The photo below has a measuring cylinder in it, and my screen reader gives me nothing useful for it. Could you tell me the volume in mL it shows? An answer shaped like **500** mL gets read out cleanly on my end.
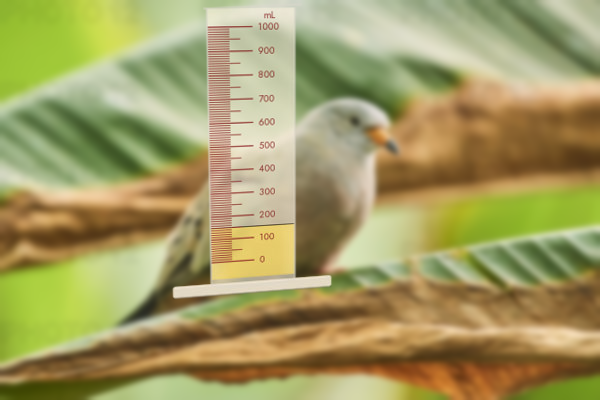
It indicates **150** mL
